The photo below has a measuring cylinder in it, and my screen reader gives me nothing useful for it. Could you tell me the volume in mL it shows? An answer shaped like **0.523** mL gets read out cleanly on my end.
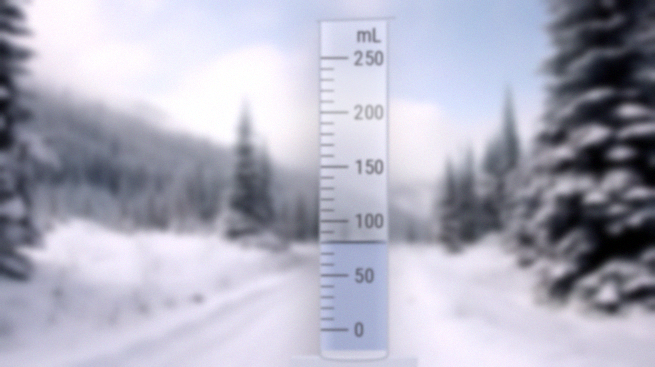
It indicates **80** mL
